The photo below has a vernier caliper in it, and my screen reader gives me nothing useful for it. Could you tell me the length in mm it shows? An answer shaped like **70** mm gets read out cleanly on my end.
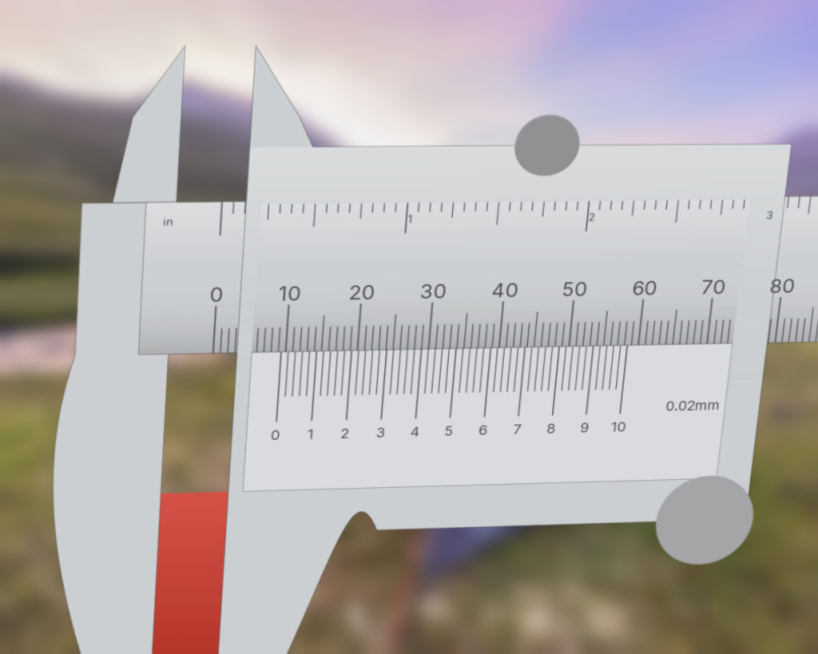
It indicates **9.4** mm
